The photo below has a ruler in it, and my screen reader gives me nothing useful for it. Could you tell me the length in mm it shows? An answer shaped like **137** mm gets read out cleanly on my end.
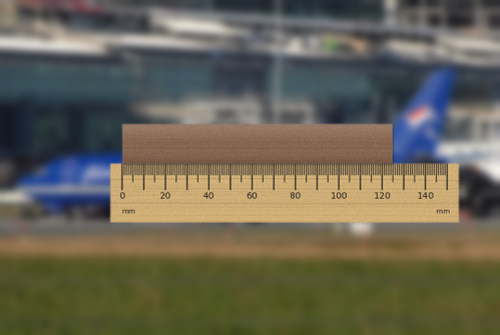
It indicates **125** mm
